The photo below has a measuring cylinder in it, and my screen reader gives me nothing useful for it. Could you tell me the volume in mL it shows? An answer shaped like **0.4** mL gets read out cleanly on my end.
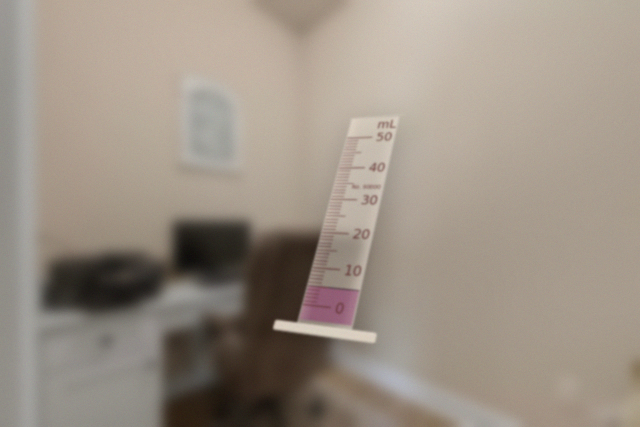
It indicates **5** mL
